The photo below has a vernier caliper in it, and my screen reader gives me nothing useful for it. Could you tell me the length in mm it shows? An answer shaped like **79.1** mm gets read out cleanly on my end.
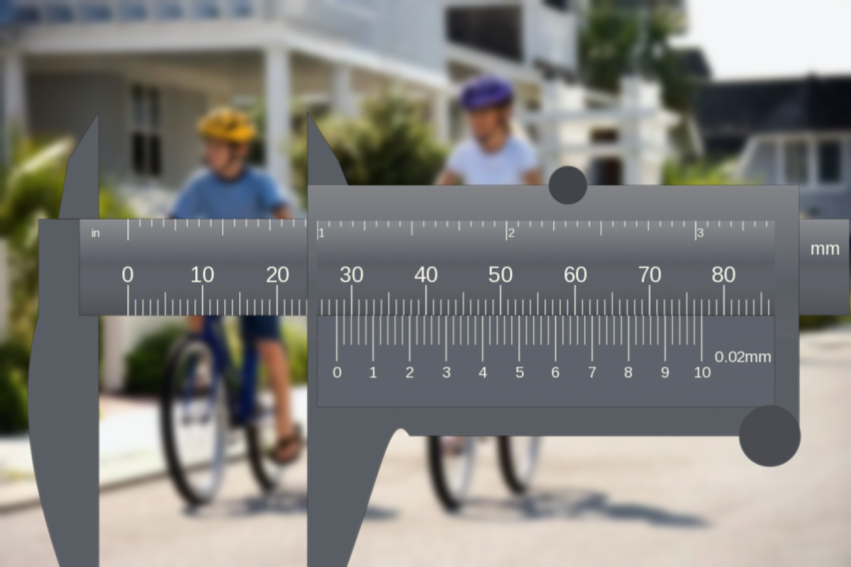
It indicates **28.0** mm
